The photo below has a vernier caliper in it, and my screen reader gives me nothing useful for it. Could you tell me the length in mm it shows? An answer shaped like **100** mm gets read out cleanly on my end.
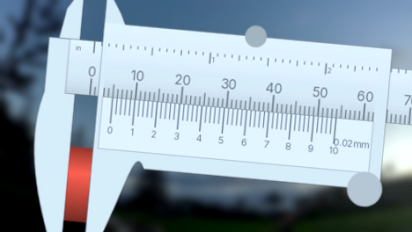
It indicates **5.0** mm
